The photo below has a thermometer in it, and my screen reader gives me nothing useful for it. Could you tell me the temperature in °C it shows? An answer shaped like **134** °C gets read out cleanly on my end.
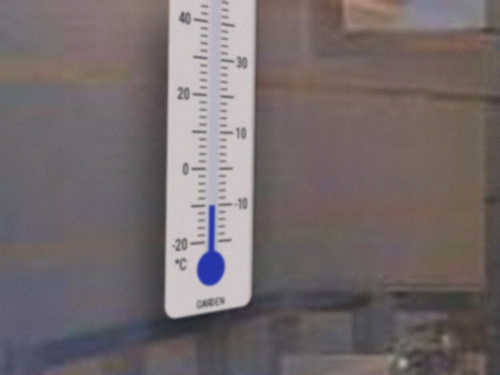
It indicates **-10** °C
